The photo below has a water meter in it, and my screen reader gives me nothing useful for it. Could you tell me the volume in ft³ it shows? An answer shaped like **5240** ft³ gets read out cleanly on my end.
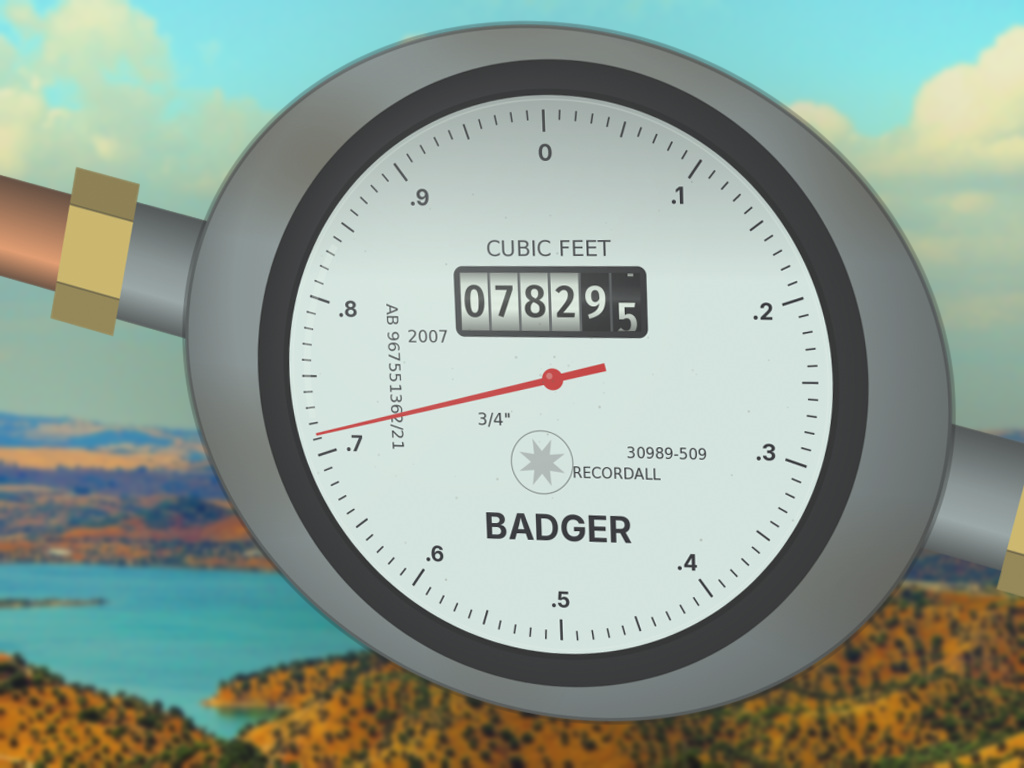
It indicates **78294.71** ft³
